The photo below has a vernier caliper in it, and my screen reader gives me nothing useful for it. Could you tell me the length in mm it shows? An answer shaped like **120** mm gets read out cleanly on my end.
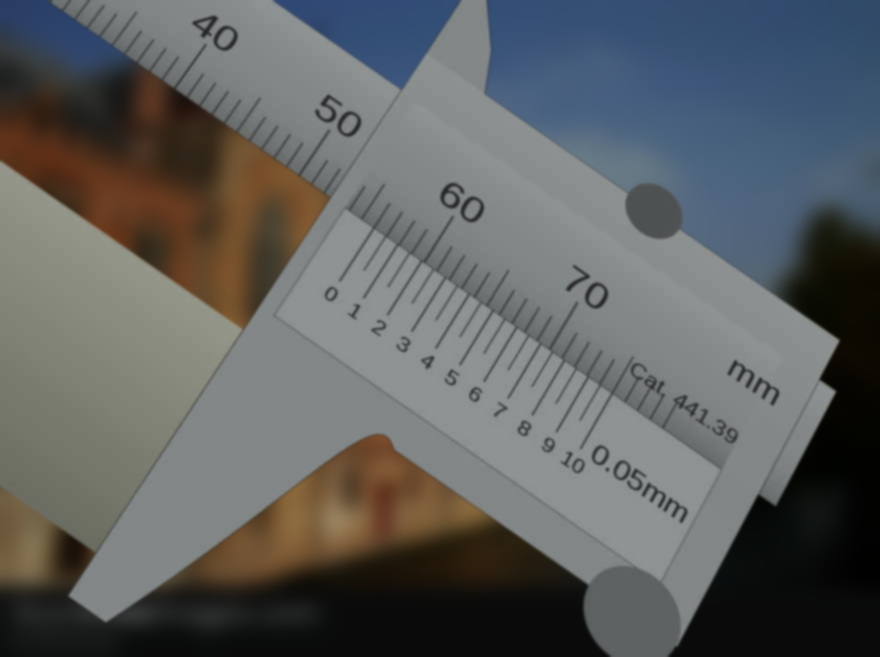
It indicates **56.0** mm
